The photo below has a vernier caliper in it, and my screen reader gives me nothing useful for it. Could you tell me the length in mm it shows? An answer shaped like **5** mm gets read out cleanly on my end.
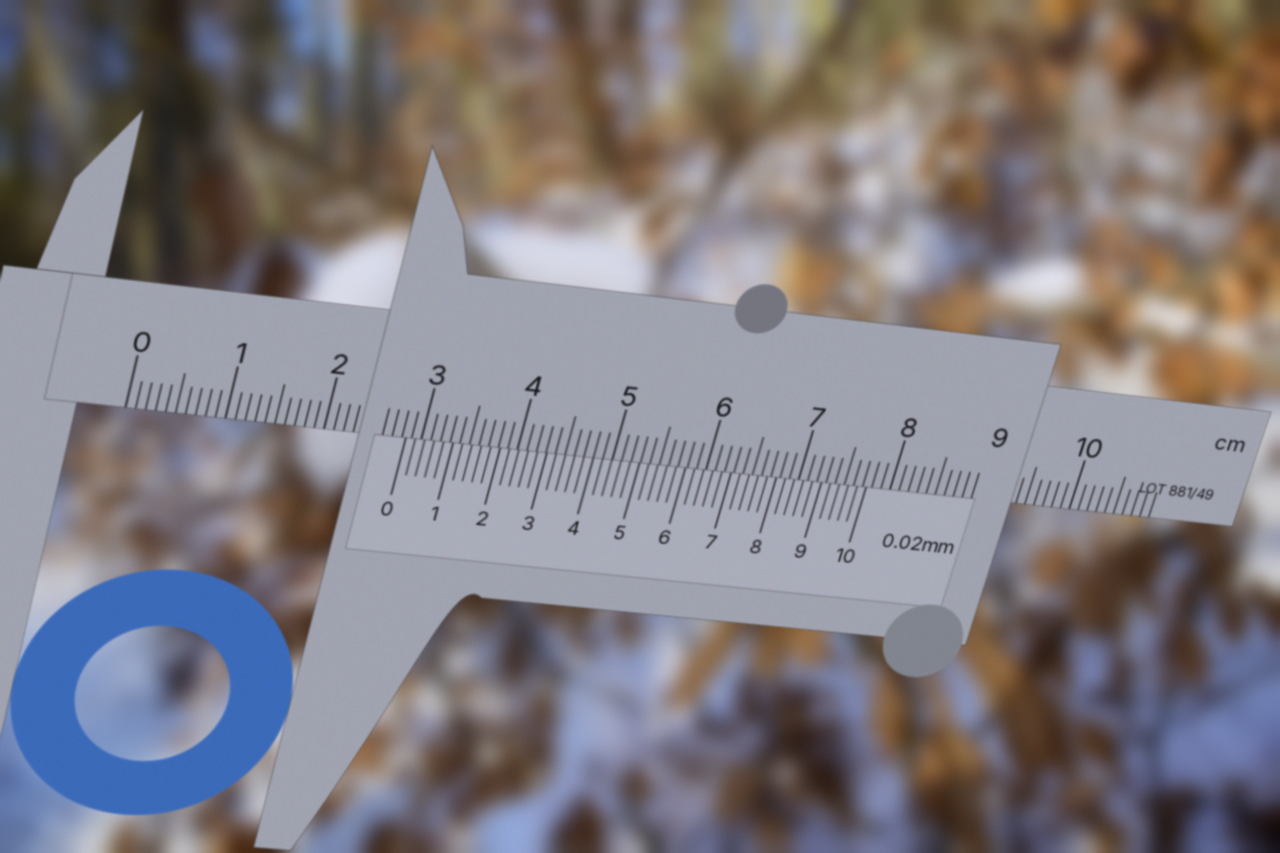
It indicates **28.4** mm
